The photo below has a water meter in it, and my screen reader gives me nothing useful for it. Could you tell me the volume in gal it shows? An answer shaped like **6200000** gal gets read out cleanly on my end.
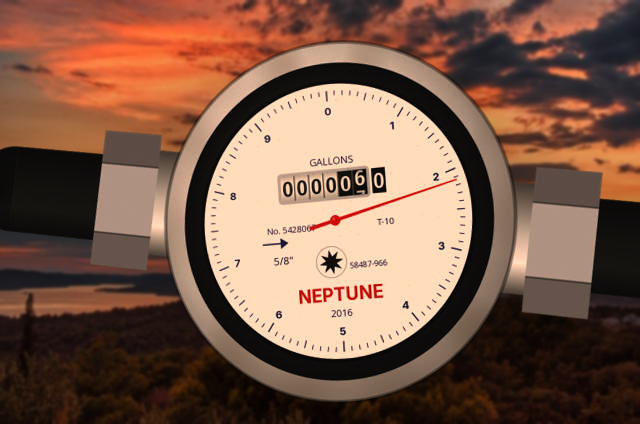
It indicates **62.1** gal
